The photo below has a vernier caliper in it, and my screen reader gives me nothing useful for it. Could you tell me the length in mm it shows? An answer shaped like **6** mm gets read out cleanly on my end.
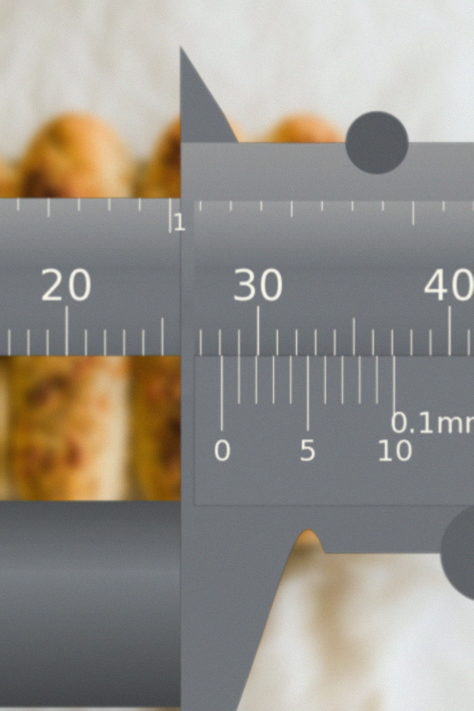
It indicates **28.1** mm
